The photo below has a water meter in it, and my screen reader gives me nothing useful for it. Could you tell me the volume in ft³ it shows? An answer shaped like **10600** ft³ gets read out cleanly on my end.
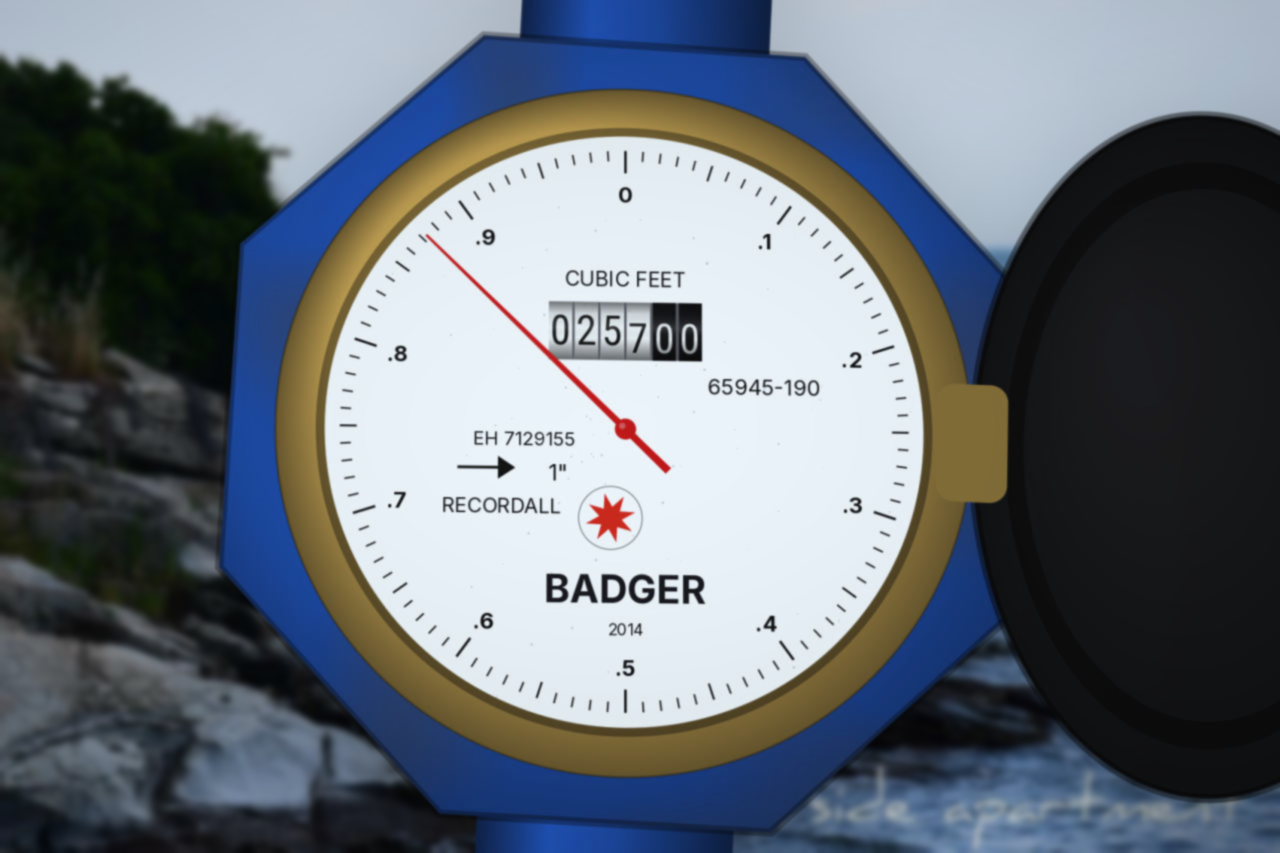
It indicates **25699.87** ft³
